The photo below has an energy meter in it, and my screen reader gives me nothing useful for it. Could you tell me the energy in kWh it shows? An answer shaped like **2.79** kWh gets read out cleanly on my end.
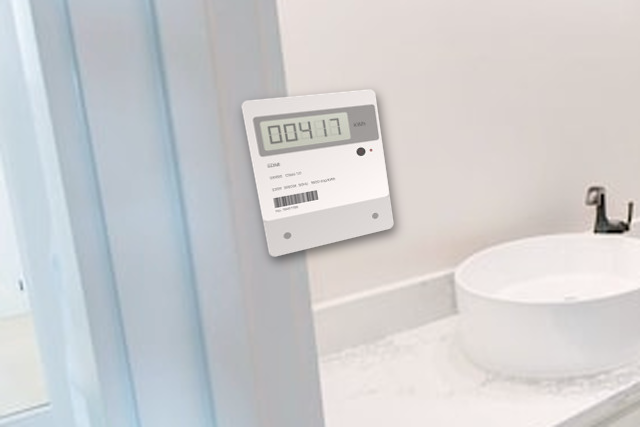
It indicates **417** kWh
